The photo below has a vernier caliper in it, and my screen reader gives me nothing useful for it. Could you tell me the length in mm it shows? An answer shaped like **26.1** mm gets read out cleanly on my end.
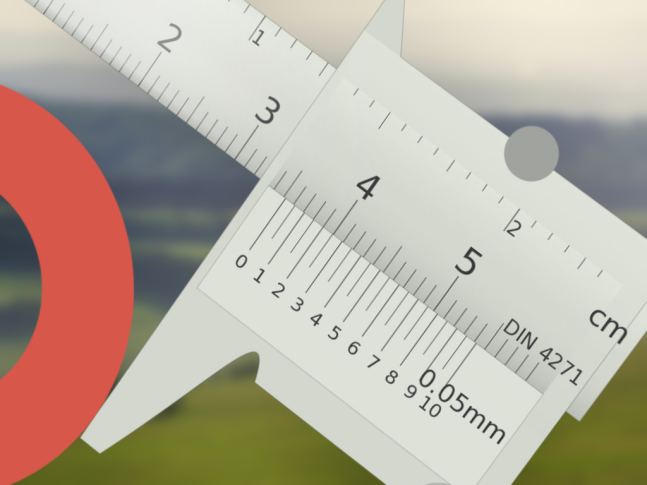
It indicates **35.2** mm
